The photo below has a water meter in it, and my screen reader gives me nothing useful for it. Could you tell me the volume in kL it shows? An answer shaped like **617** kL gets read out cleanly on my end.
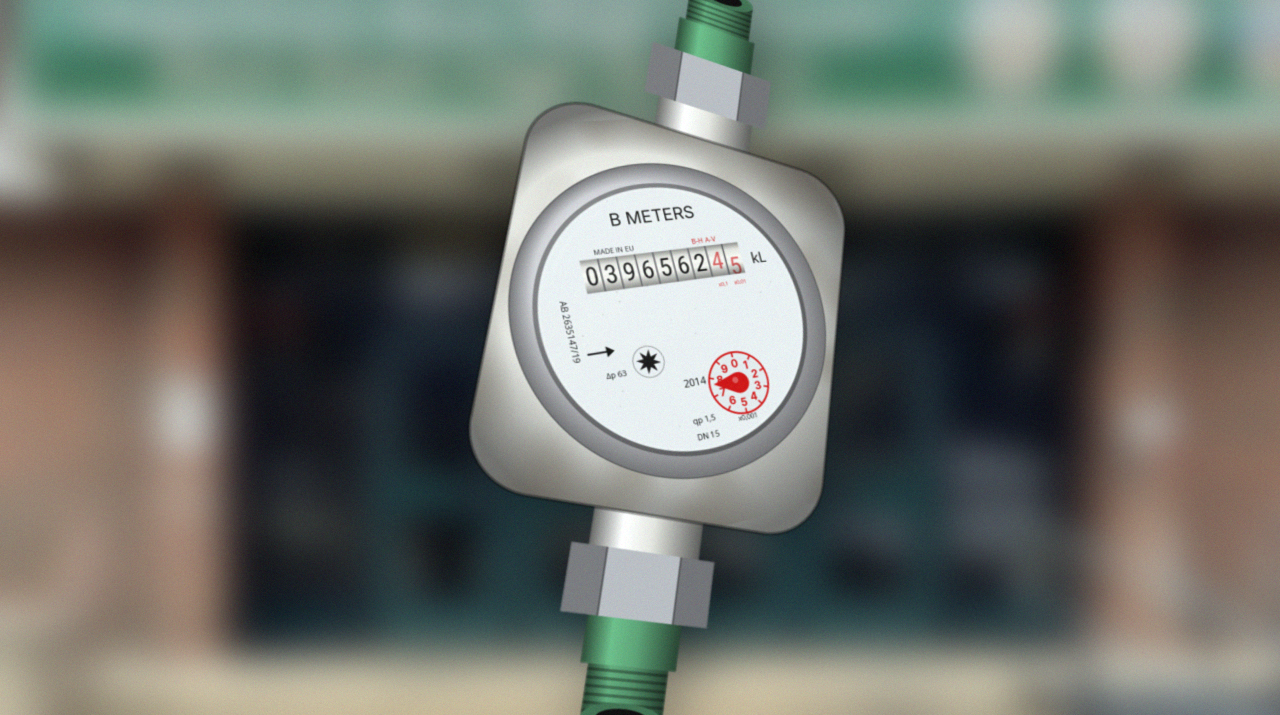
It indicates **396562.447** kL
